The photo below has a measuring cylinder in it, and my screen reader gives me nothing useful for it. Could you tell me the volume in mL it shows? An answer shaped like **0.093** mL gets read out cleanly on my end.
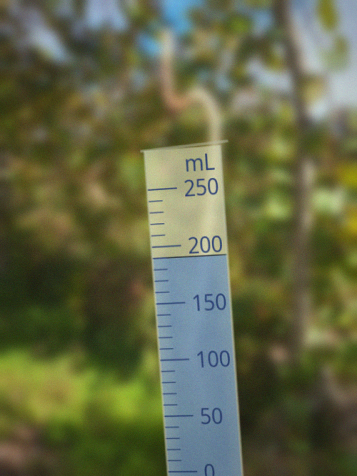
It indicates **190** mL
